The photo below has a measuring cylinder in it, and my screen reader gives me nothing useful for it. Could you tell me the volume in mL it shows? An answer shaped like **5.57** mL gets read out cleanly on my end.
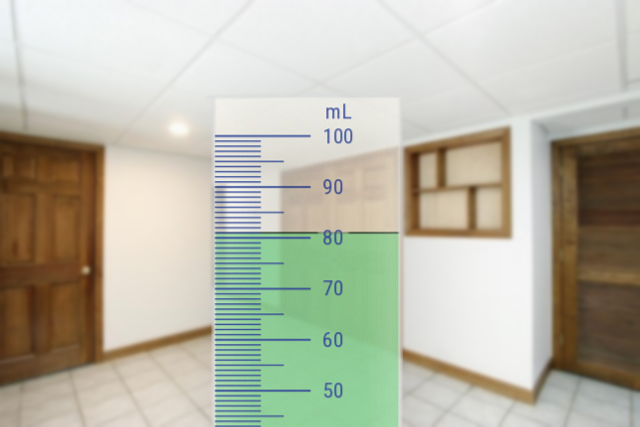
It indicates **81** mL
